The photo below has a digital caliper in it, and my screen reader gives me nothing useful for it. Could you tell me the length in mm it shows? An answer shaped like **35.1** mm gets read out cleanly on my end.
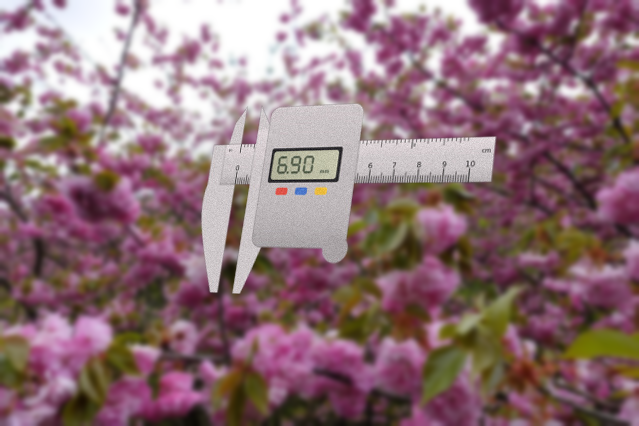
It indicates **6.90** mm
